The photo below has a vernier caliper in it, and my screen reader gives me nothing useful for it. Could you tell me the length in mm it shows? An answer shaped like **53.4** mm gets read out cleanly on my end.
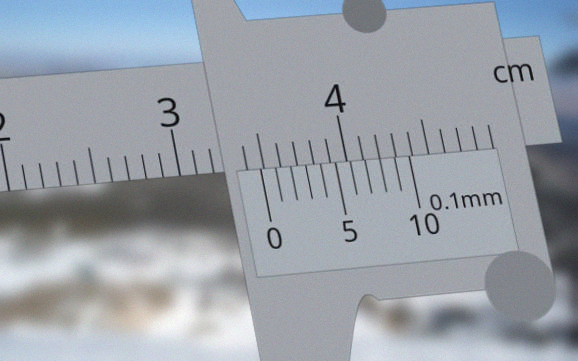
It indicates **34.8** mm
